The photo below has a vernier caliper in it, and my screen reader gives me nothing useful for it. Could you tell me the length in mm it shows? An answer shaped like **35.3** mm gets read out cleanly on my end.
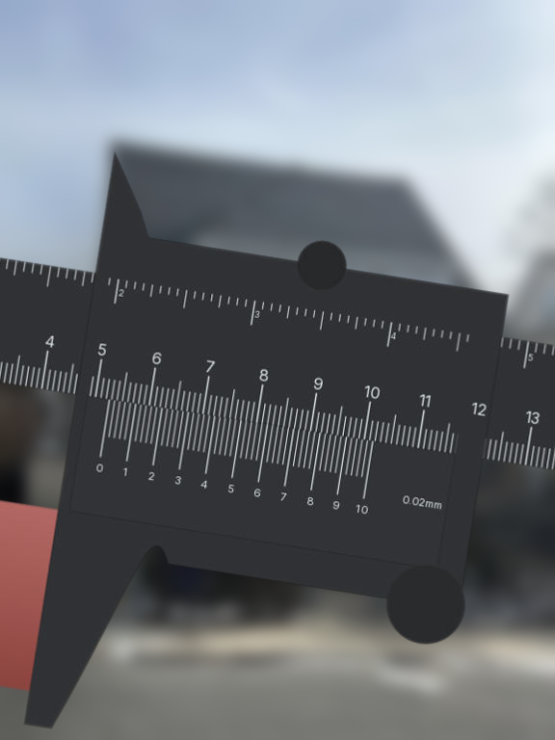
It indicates **52.6** mm
